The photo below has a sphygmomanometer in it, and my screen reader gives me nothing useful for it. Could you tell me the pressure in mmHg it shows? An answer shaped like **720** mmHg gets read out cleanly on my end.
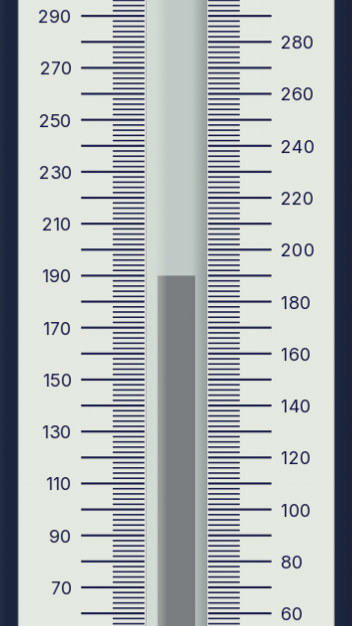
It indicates **190** mmHg
